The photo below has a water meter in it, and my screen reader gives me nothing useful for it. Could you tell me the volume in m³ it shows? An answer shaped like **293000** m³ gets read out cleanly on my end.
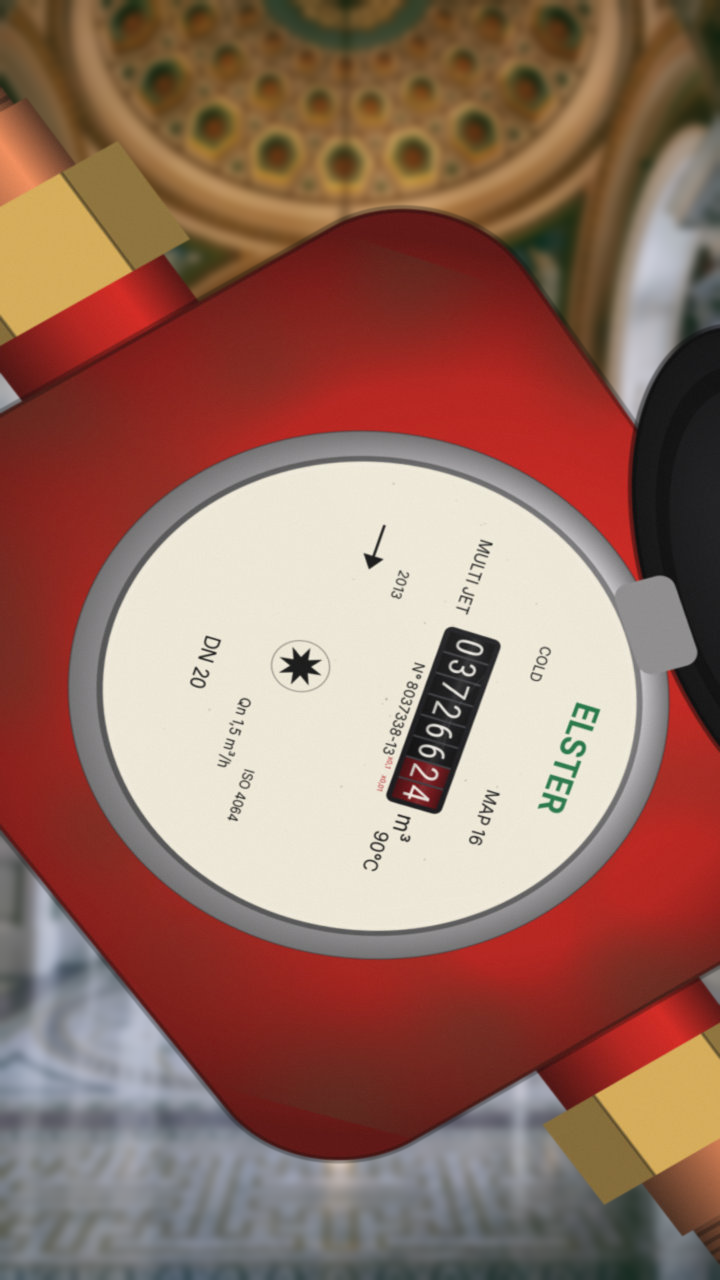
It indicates **37266.24** m³
